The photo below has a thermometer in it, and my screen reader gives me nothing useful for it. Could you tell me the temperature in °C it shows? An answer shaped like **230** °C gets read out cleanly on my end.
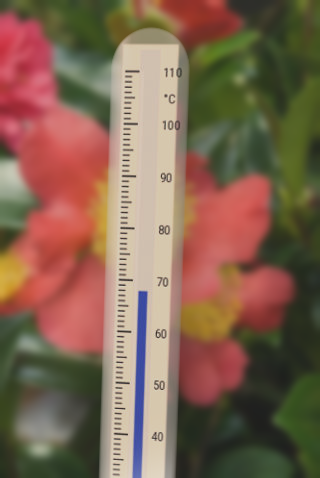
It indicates **68** °C
